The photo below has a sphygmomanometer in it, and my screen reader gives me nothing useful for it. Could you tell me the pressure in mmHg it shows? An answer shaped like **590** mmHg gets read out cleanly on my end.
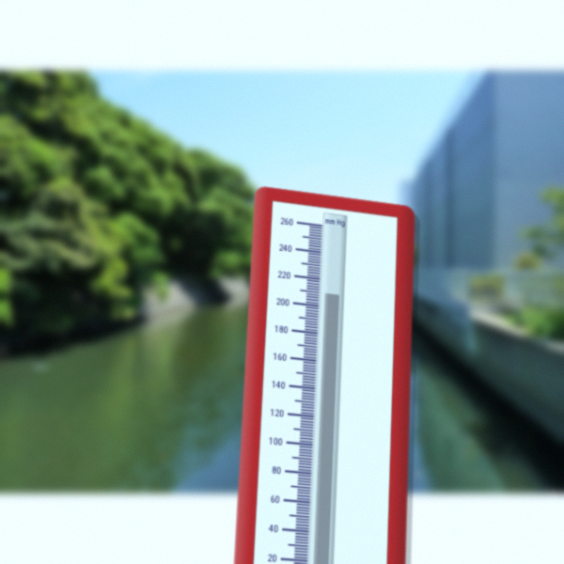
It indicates **210** mmHg
